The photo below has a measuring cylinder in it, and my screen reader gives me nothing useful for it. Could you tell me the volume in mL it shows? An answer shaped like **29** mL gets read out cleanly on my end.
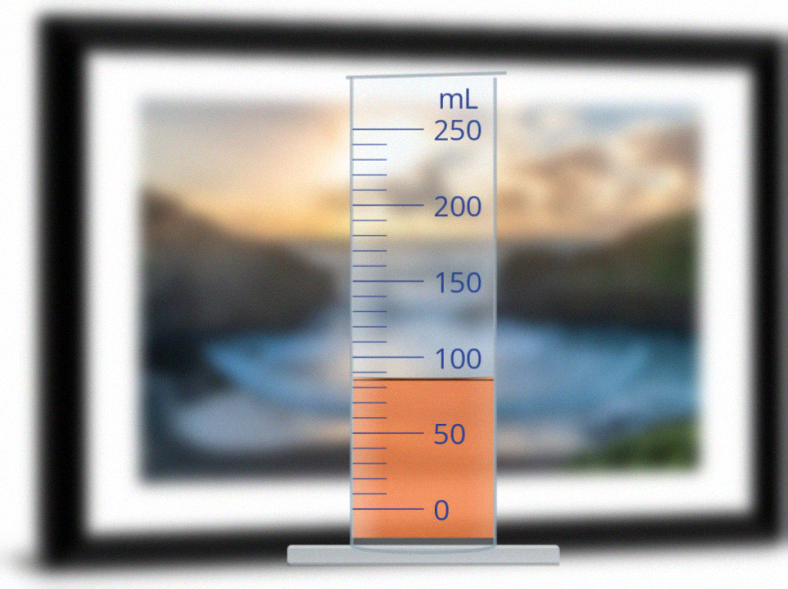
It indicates **85** mL
